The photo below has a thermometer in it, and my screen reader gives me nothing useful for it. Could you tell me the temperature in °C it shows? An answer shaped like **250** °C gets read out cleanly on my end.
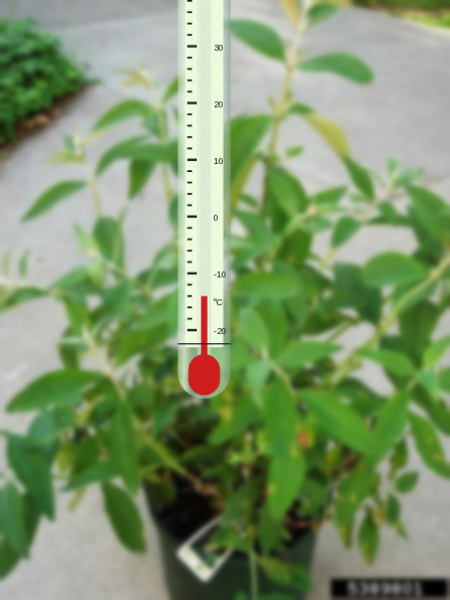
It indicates **-14** °C
